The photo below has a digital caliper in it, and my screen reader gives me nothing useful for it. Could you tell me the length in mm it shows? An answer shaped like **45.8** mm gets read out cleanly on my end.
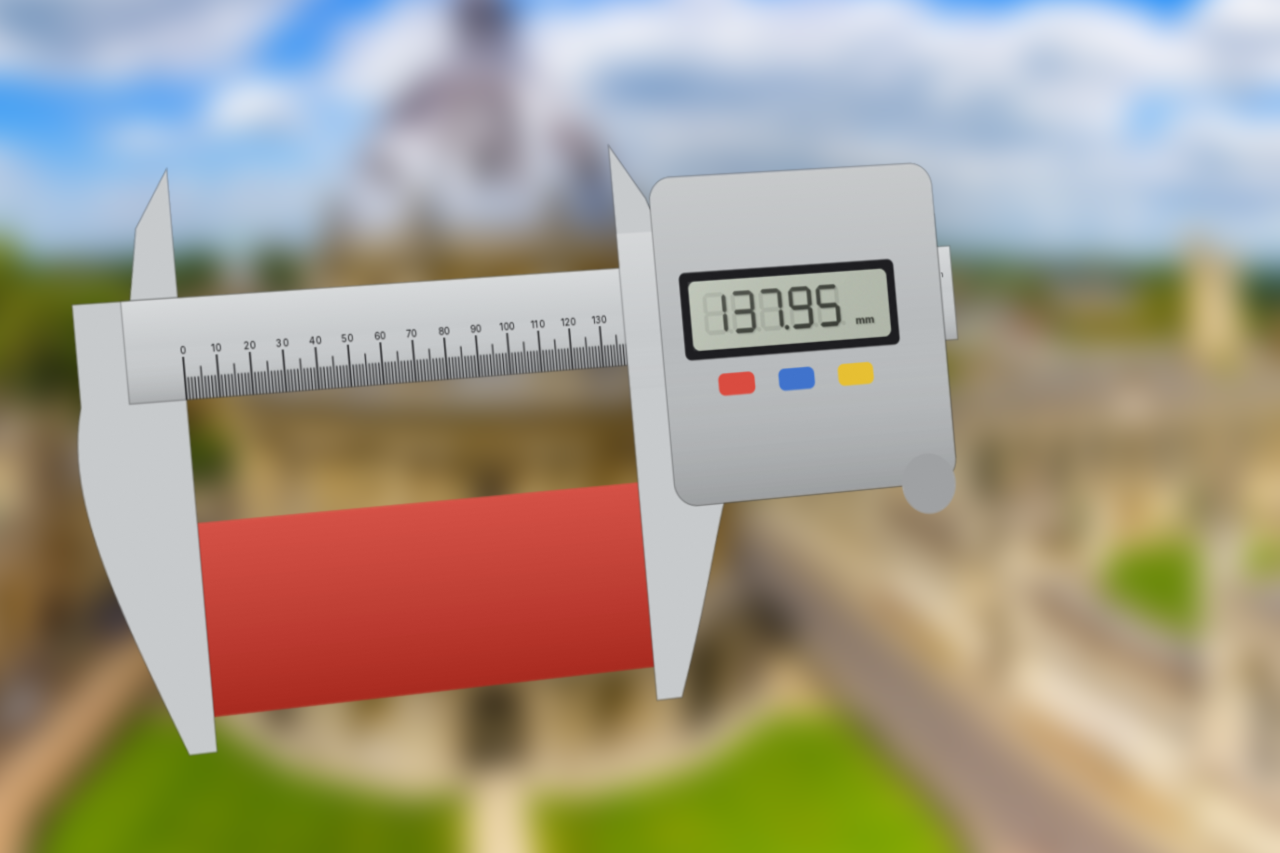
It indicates **137.95** mm
